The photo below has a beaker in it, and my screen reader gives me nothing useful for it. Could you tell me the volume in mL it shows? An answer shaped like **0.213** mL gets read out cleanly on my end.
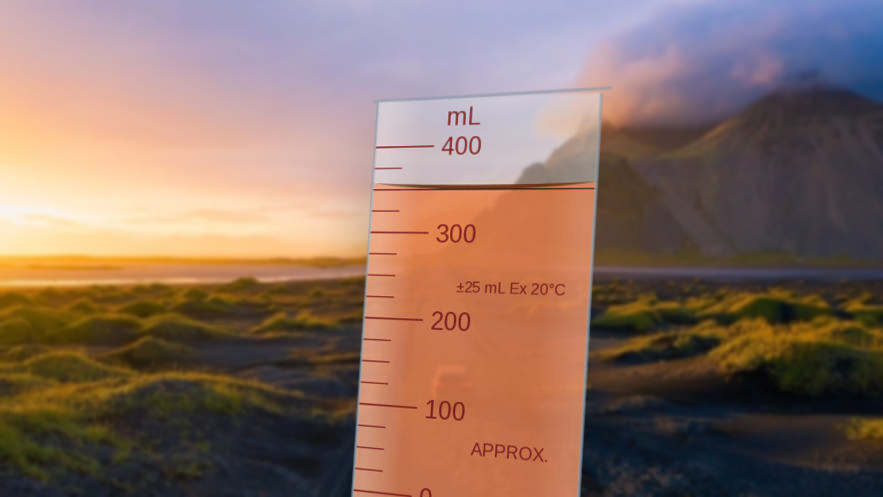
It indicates **350** mL
